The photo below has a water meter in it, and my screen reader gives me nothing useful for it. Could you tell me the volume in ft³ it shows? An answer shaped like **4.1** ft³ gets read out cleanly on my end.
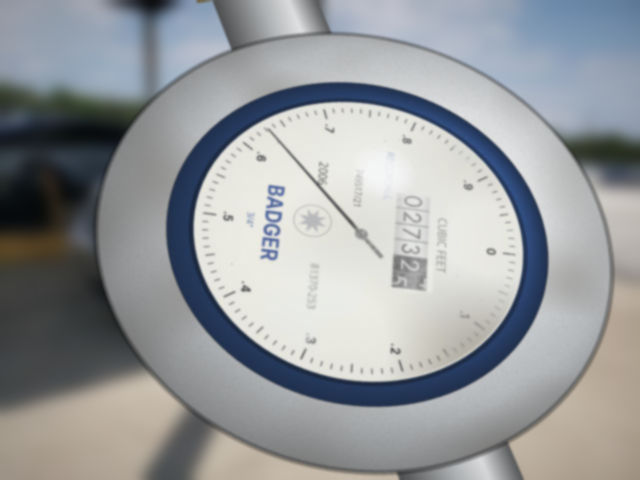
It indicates **27324.63** ft³
